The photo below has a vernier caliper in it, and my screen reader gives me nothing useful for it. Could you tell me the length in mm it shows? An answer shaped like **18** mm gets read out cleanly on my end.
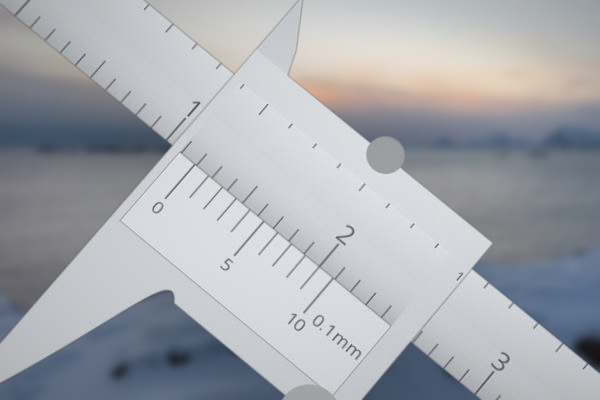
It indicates **11.9** mm
